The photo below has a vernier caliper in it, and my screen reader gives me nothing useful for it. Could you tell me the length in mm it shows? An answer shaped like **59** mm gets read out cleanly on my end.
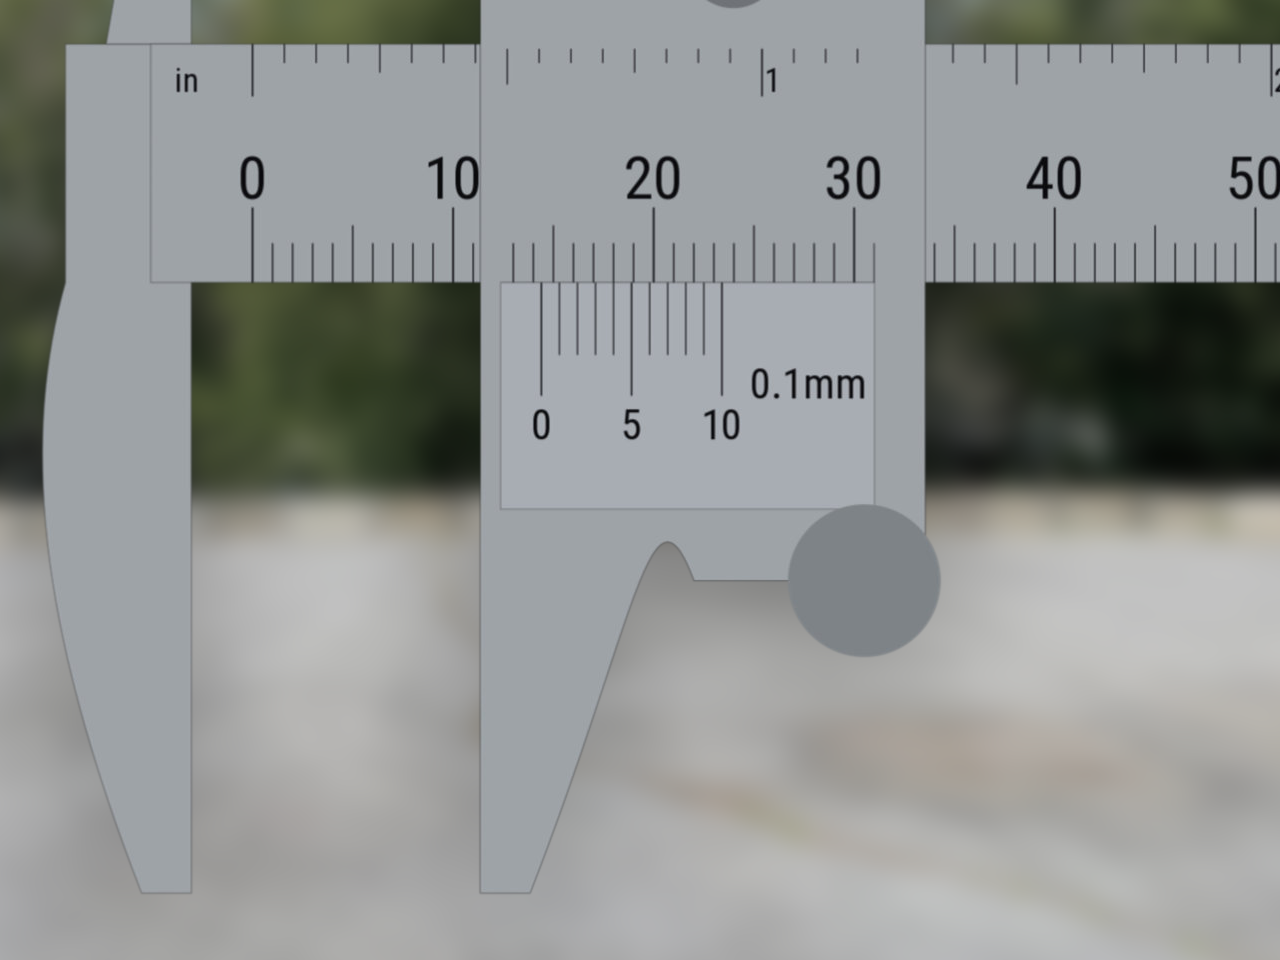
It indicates **14.4** mm
